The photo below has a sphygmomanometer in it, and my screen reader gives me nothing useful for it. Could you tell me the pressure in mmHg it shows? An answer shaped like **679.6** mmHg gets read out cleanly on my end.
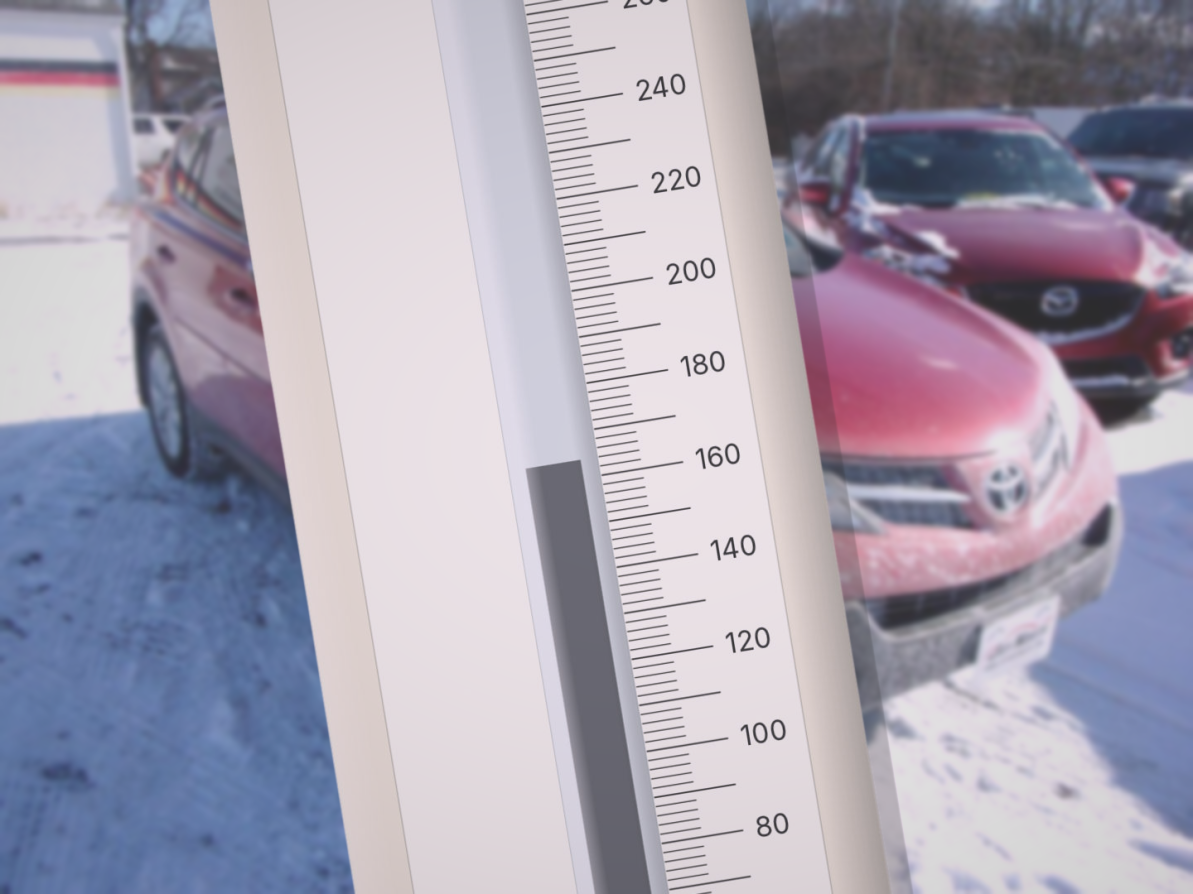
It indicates **164** mmHg
